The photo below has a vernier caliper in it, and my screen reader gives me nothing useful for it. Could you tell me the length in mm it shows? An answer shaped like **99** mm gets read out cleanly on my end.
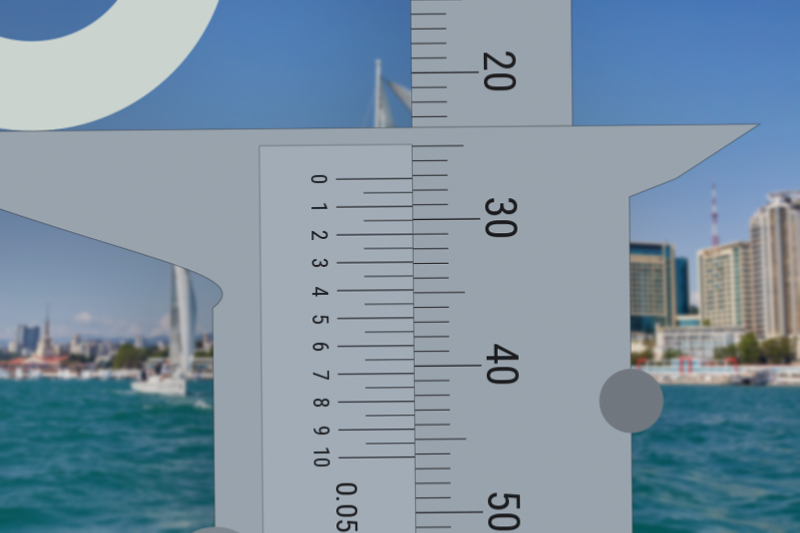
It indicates **27.2** mm
